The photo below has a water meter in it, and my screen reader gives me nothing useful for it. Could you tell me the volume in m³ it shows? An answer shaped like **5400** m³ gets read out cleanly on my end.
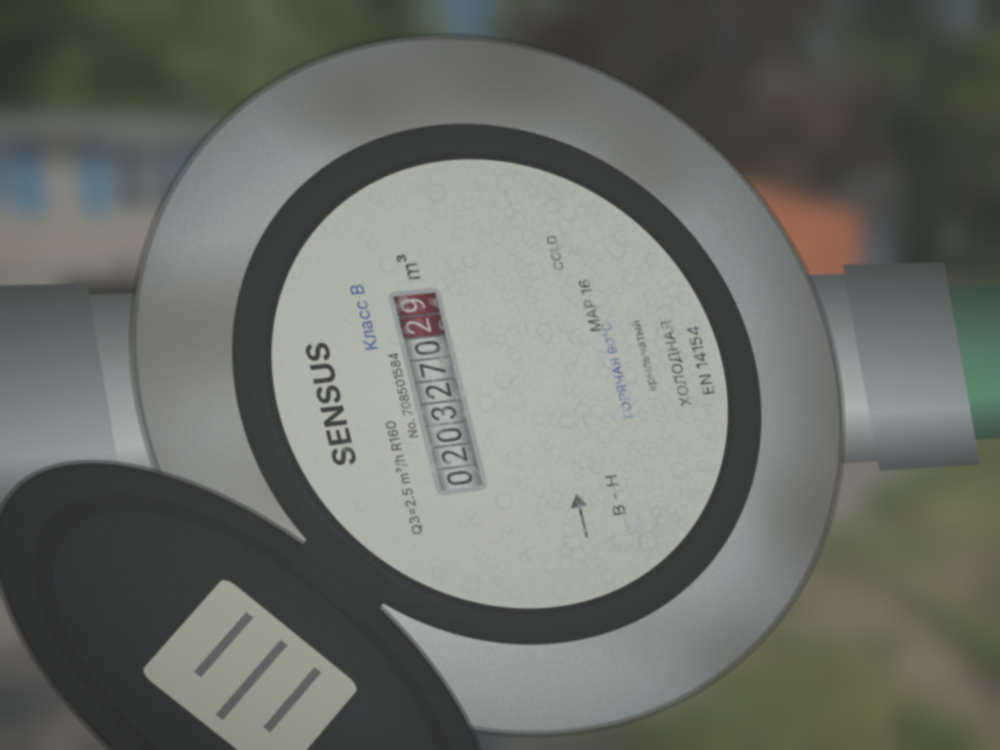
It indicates **203270.29** m³
